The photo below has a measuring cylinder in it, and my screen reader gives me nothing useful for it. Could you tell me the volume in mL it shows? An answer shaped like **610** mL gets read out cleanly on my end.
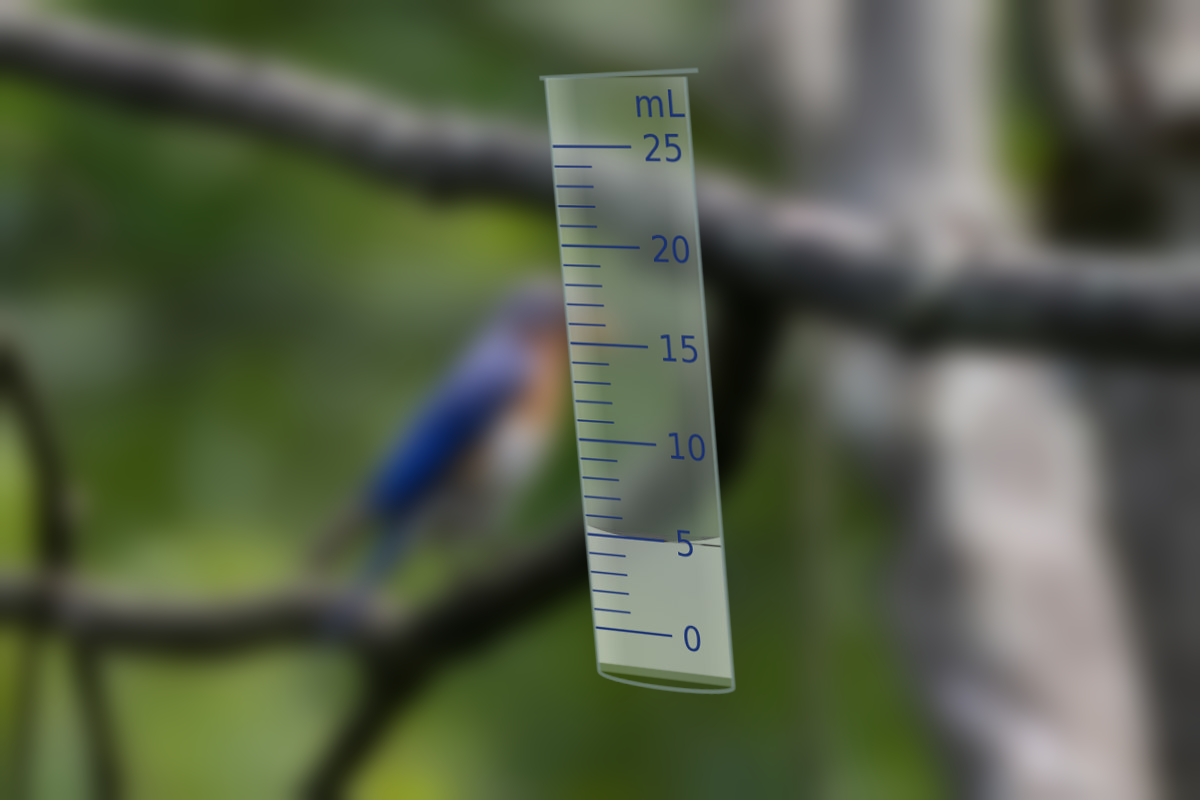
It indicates **5** mL
